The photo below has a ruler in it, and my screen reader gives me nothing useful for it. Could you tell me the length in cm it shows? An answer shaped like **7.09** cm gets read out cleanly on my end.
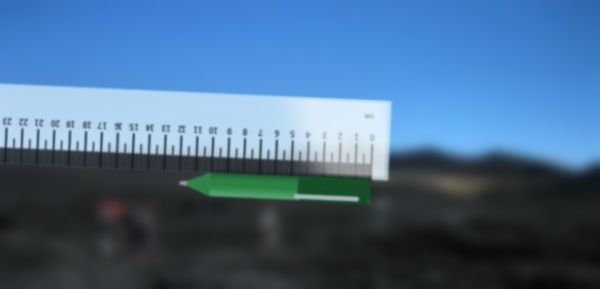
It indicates **12** cm
